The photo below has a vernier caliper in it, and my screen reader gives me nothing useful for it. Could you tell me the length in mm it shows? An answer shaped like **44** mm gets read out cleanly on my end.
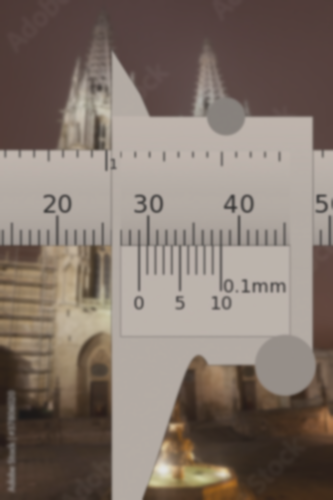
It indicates **29.0** mm
